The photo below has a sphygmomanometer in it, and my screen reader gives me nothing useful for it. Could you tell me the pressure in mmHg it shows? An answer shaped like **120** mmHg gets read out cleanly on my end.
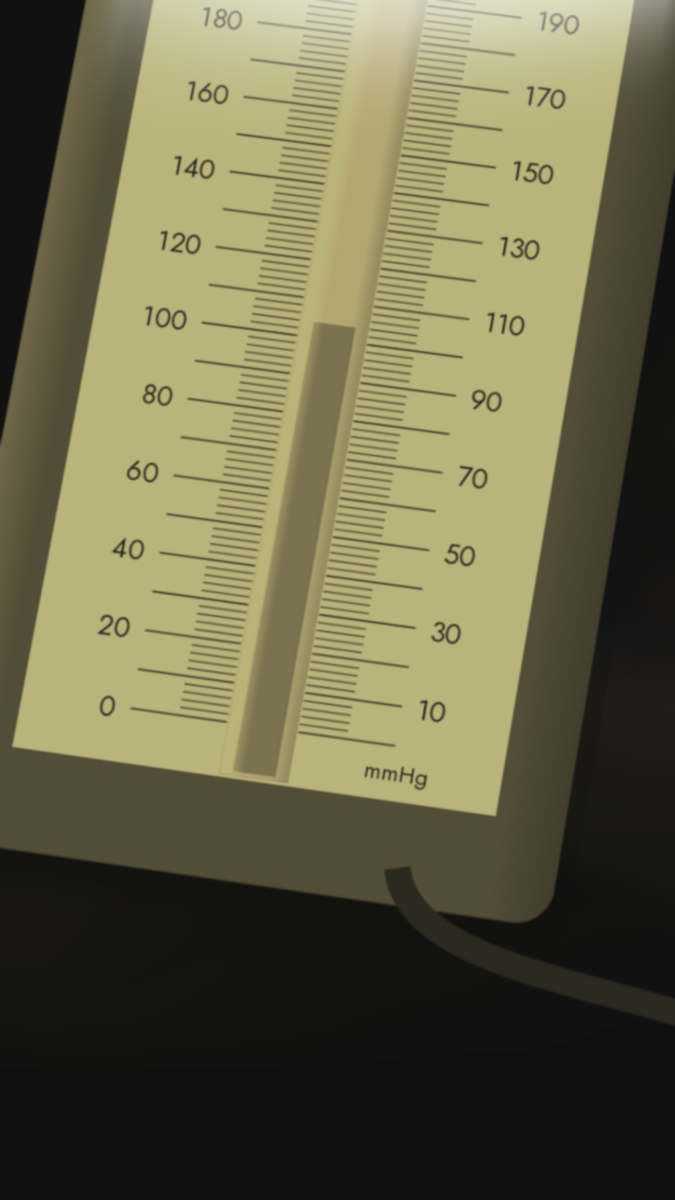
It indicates **104** mmHg
